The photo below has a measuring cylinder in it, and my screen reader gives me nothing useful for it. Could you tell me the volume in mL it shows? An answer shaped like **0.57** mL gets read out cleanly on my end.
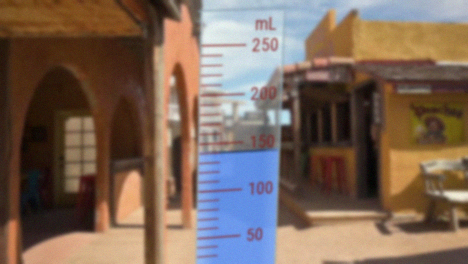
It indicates **140** mL
